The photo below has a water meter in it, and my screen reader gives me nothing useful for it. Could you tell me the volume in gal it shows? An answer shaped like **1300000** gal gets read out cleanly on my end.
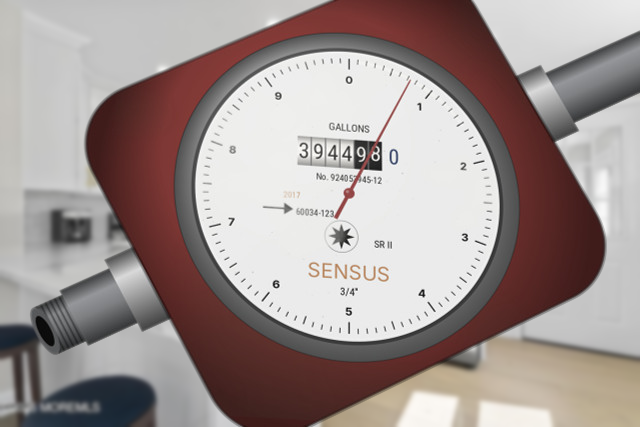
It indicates **3944980.7** gal
